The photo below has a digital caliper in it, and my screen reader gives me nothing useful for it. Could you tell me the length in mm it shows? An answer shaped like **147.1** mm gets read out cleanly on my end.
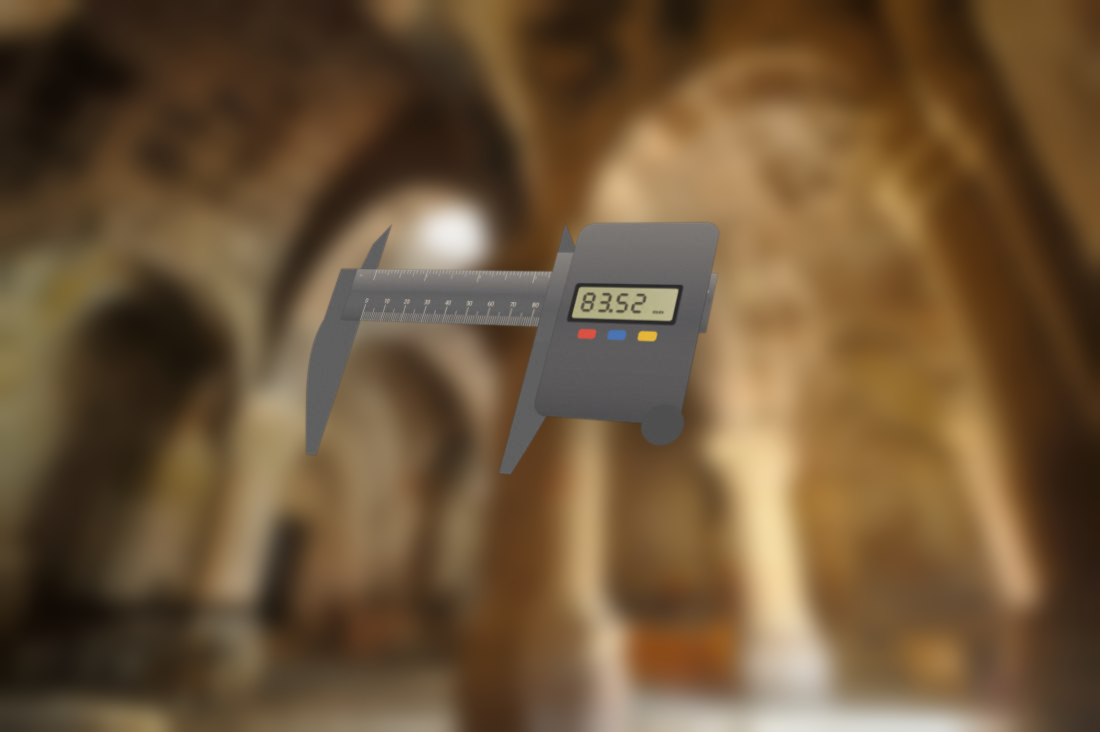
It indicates **83.52** mm
